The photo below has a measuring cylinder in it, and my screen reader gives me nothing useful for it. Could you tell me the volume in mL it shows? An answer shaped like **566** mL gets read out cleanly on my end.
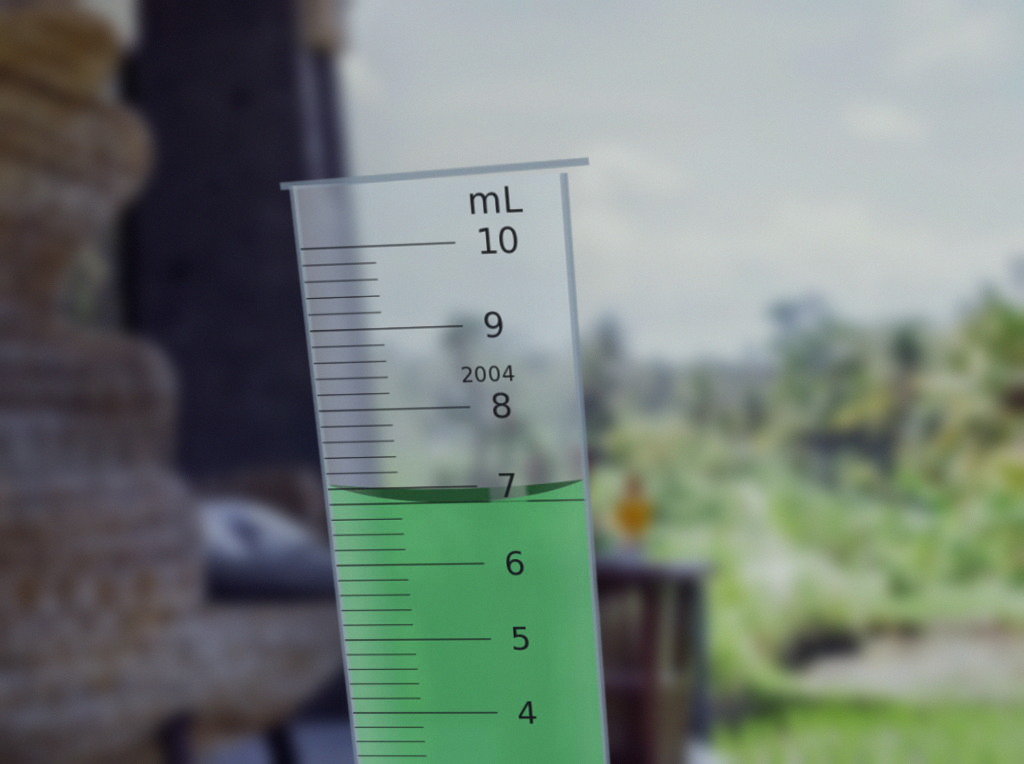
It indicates **6.8** mL
